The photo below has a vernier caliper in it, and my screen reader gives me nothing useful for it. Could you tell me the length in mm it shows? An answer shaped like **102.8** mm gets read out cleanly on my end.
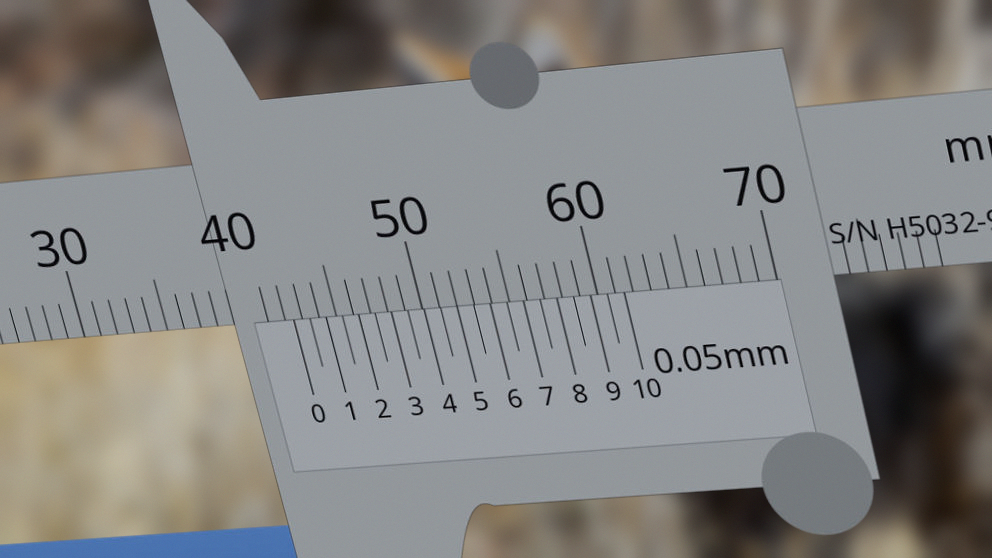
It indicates **42.5** mm
